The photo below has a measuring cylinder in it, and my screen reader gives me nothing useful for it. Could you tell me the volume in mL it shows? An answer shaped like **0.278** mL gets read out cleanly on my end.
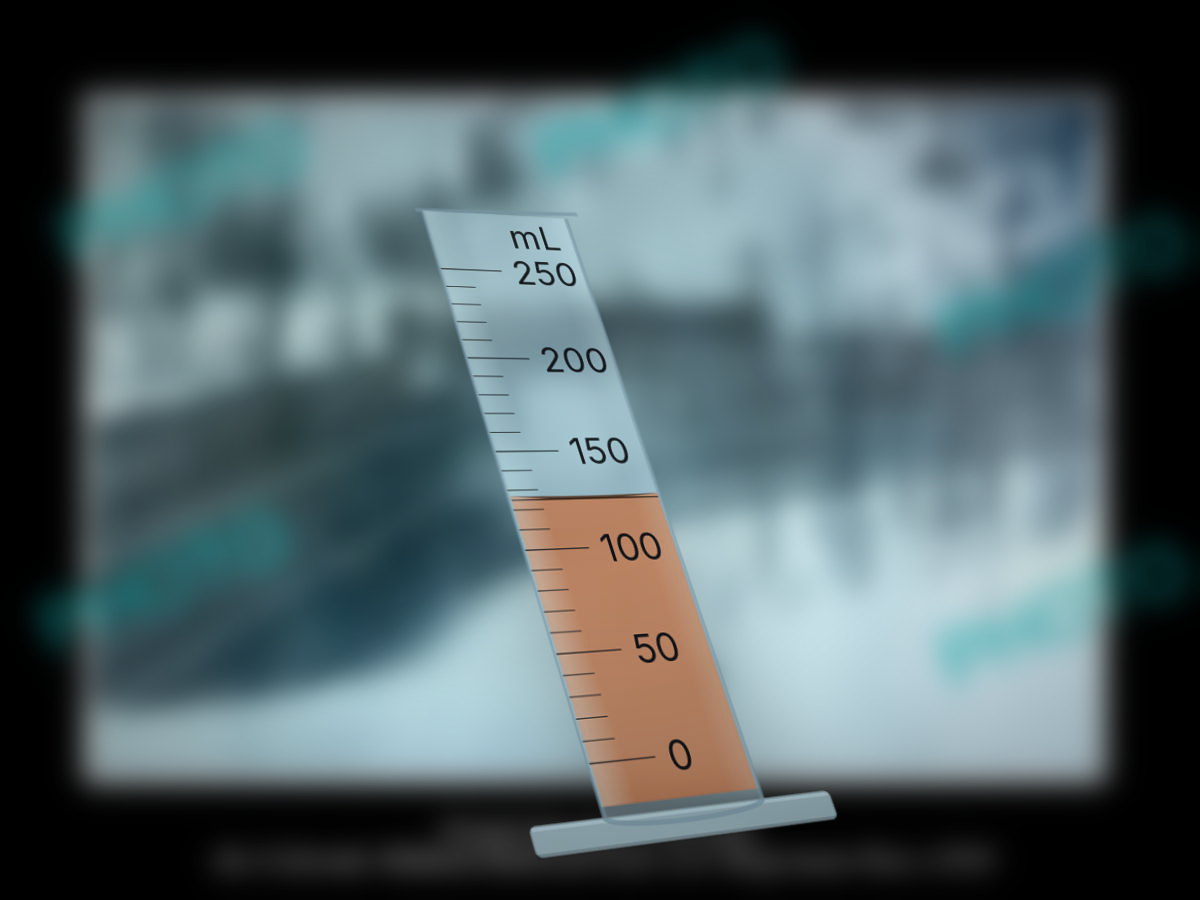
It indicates **125** mL
